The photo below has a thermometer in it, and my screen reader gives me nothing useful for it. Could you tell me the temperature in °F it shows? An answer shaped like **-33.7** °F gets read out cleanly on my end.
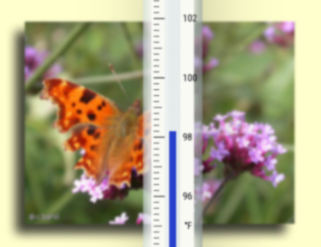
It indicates **98.2** °F
